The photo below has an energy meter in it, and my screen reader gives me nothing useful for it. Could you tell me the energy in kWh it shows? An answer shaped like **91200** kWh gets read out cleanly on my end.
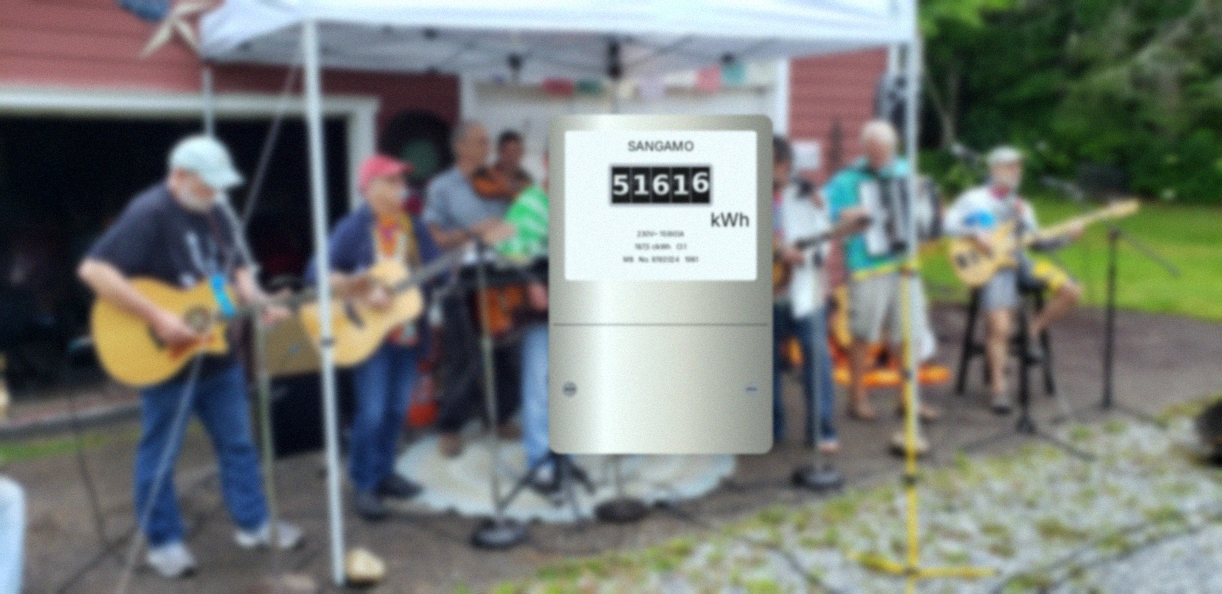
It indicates **51616** kWh
